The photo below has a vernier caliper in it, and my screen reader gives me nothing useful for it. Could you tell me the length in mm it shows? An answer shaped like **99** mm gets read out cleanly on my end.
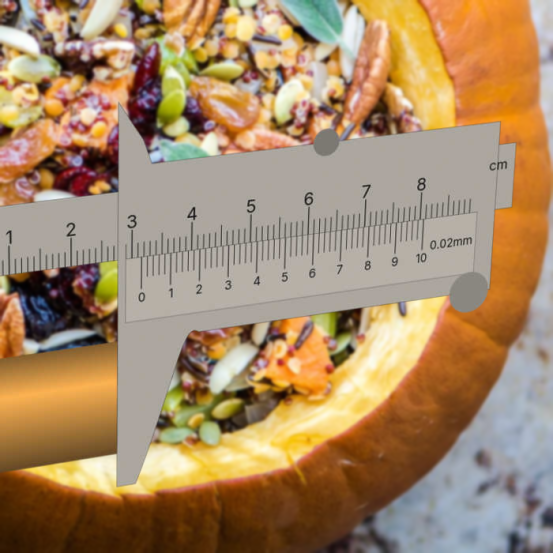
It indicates **31.6** mm
